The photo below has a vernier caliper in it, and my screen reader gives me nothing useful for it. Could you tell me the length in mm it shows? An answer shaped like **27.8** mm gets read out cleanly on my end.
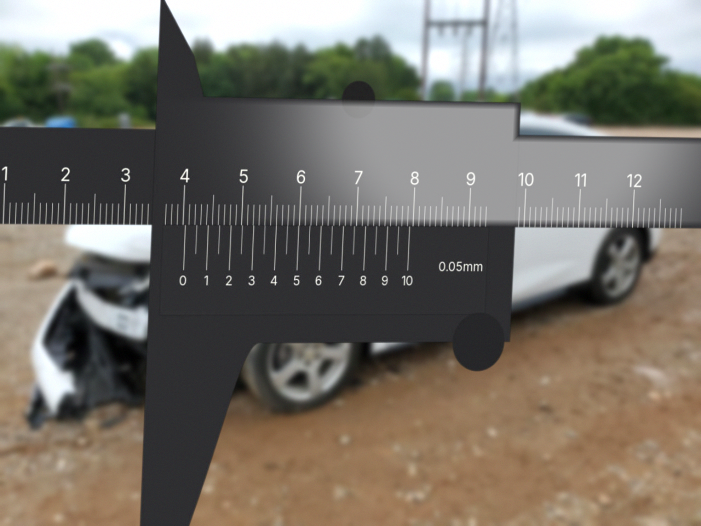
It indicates **40.4** mm
